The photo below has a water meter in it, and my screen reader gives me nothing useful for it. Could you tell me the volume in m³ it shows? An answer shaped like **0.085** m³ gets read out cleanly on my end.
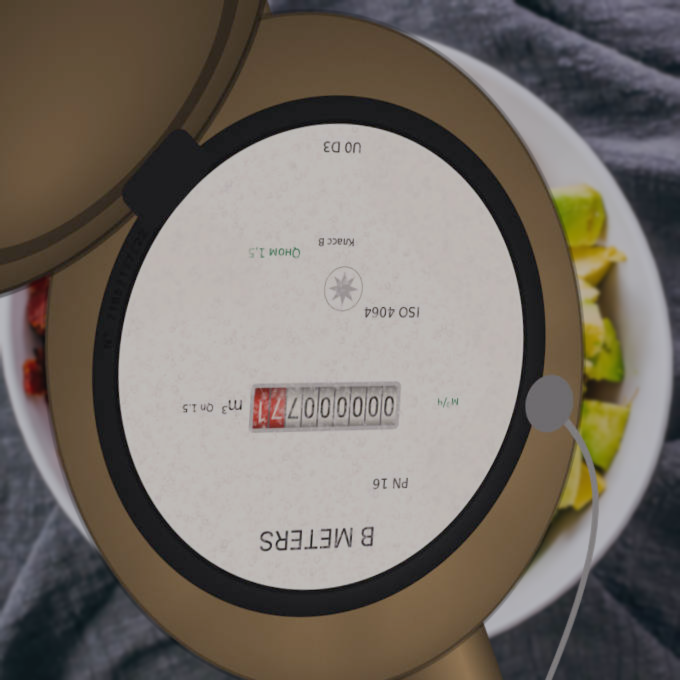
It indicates **7.71** m³
